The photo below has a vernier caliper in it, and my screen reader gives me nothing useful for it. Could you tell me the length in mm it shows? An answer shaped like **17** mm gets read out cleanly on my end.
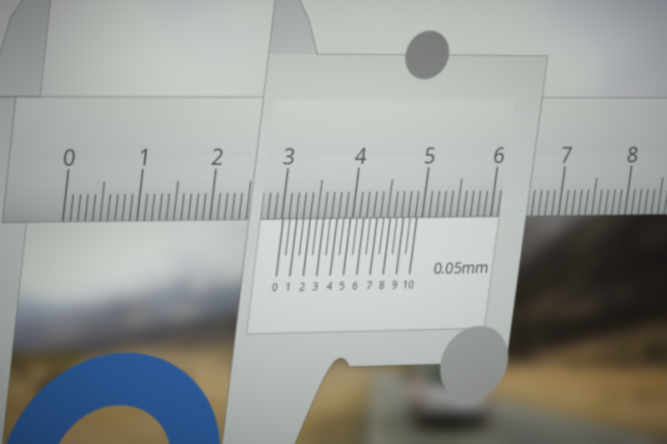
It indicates **30.2** mm
